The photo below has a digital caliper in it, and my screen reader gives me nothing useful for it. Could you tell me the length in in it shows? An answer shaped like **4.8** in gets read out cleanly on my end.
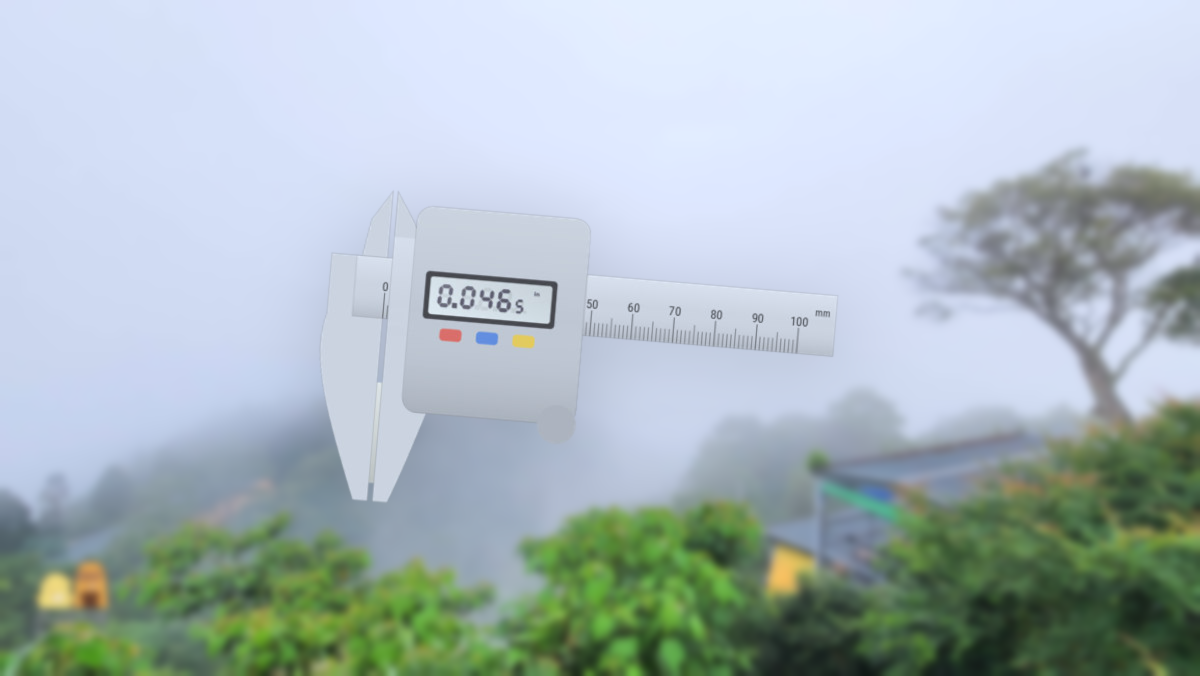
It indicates **0.0465** in
